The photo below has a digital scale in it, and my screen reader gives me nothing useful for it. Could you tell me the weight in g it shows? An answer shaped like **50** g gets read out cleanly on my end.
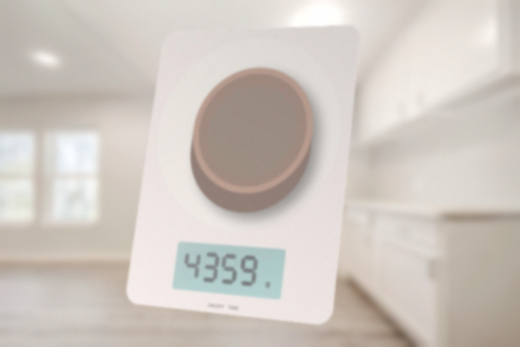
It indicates **4359** g
